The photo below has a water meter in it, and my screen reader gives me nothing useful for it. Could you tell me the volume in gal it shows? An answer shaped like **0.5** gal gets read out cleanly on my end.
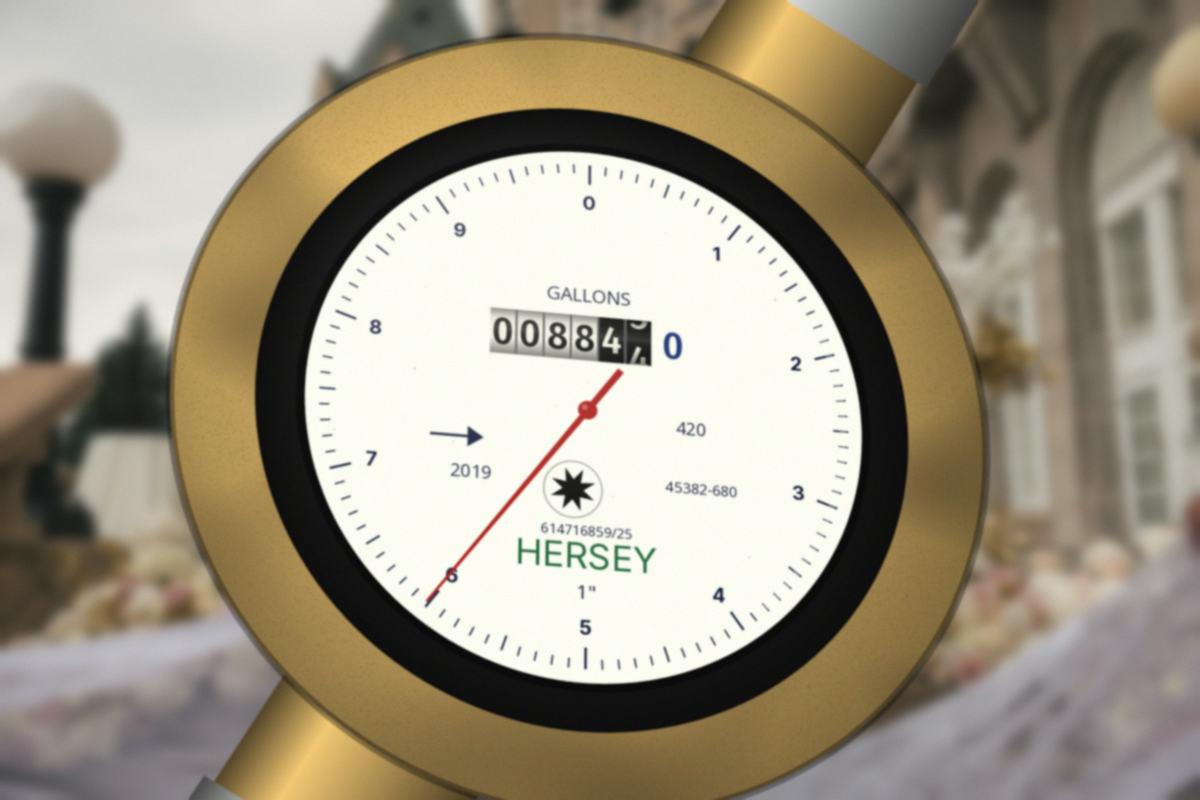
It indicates **88436.0** gal
